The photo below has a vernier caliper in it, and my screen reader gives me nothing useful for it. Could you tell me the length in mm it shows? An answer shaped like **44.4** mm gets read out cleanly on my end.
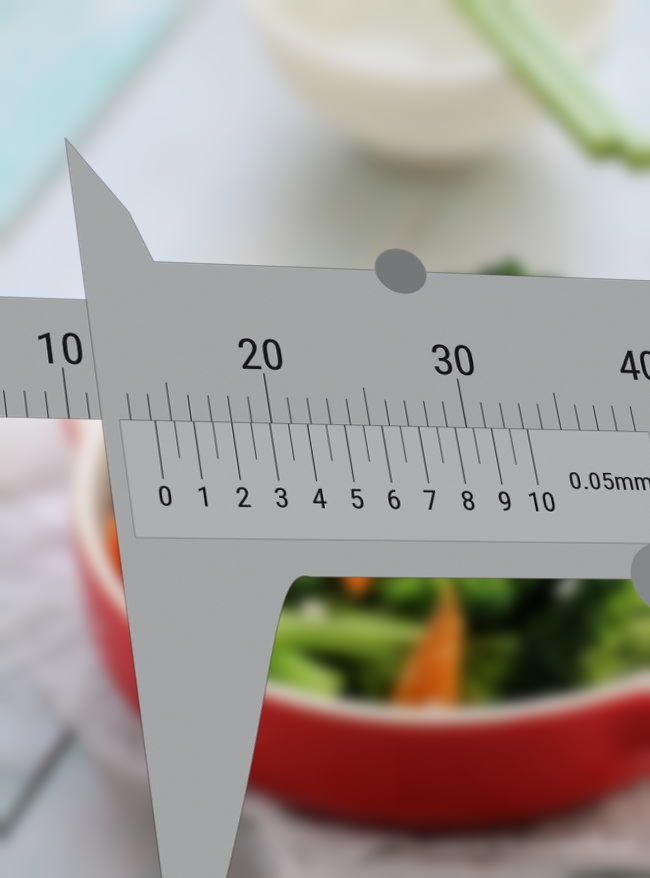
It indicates **14.2** mm
